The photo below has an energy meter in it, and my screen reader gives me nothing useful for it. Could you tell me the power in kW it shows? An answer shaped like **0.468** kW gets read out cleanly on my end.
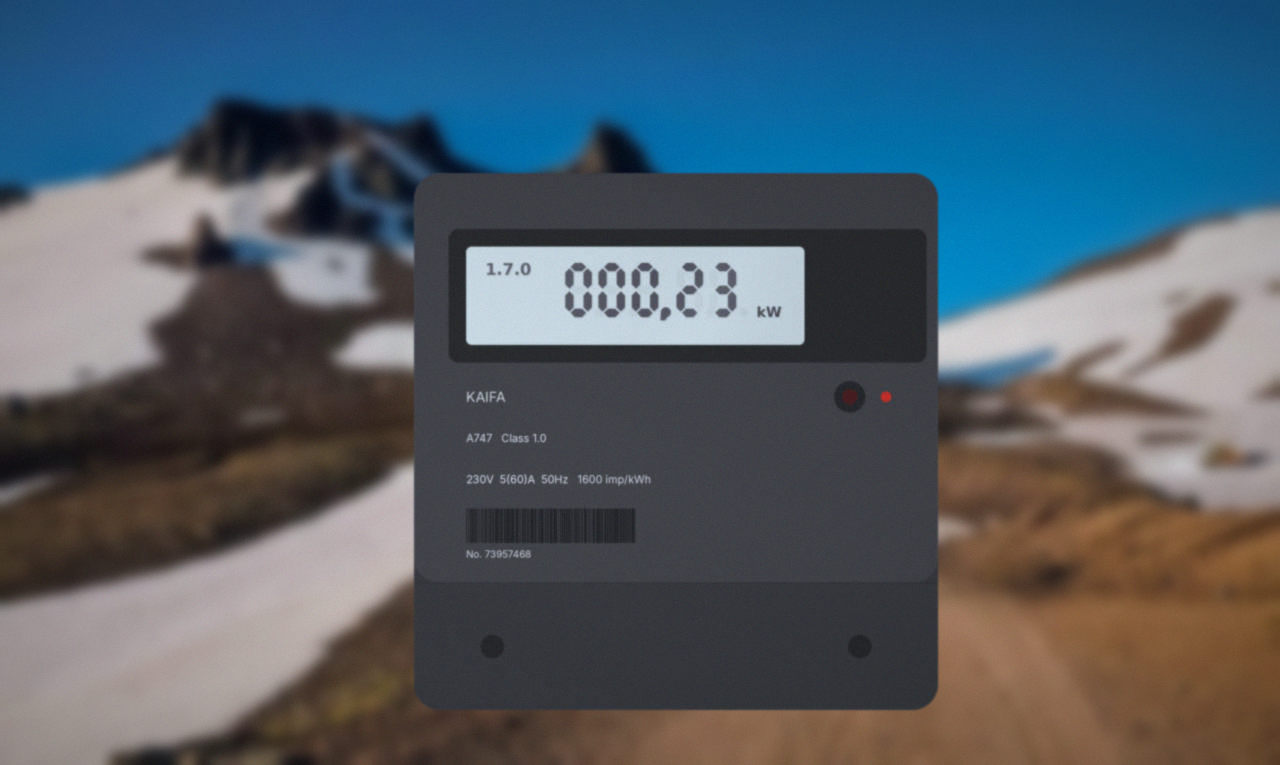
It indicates **0.23** kW
